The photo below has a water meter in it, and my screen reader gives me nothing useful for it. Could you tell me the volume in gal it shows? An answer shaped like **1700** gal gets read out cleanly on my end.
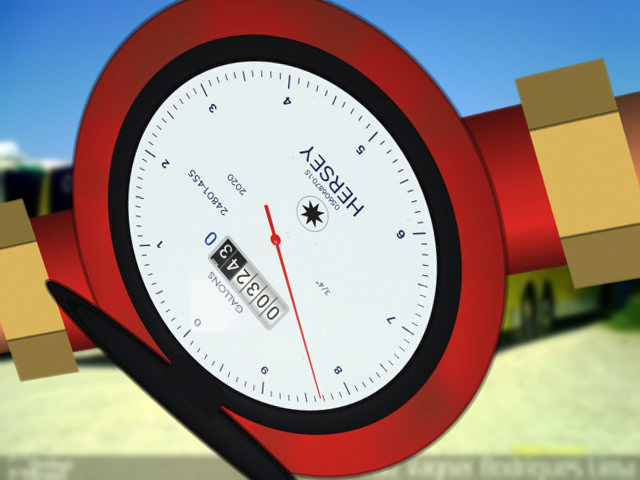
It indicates **32428.3** gal
